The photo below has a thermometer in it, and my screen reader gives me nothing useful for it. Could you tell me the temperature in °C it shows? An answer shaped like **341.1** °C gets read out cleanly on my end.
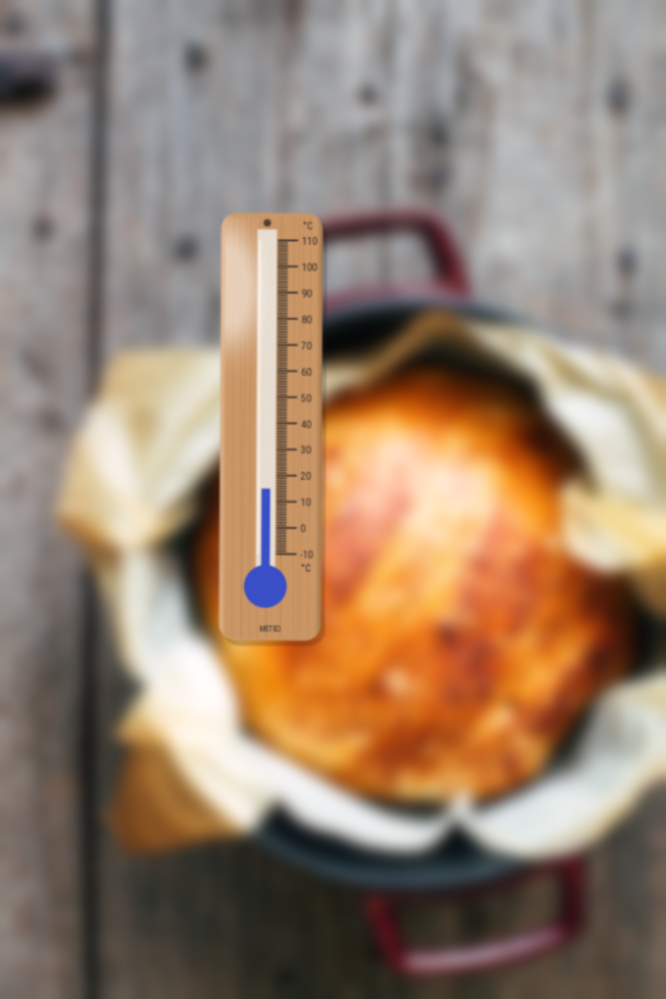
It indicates **15** °C
